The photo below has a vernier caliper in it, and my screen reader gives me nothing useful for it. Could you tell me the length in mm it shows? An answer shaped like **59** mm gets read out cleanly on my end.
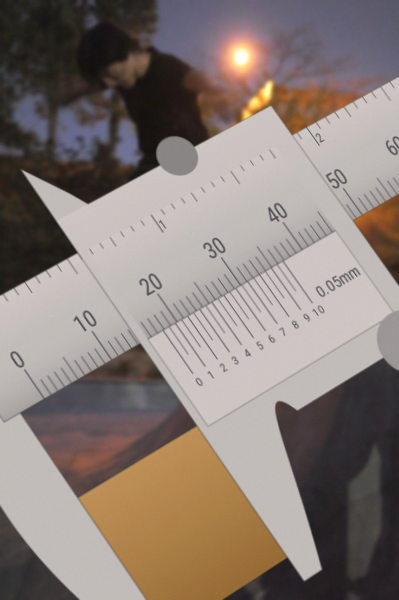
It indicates **17.8** mm
